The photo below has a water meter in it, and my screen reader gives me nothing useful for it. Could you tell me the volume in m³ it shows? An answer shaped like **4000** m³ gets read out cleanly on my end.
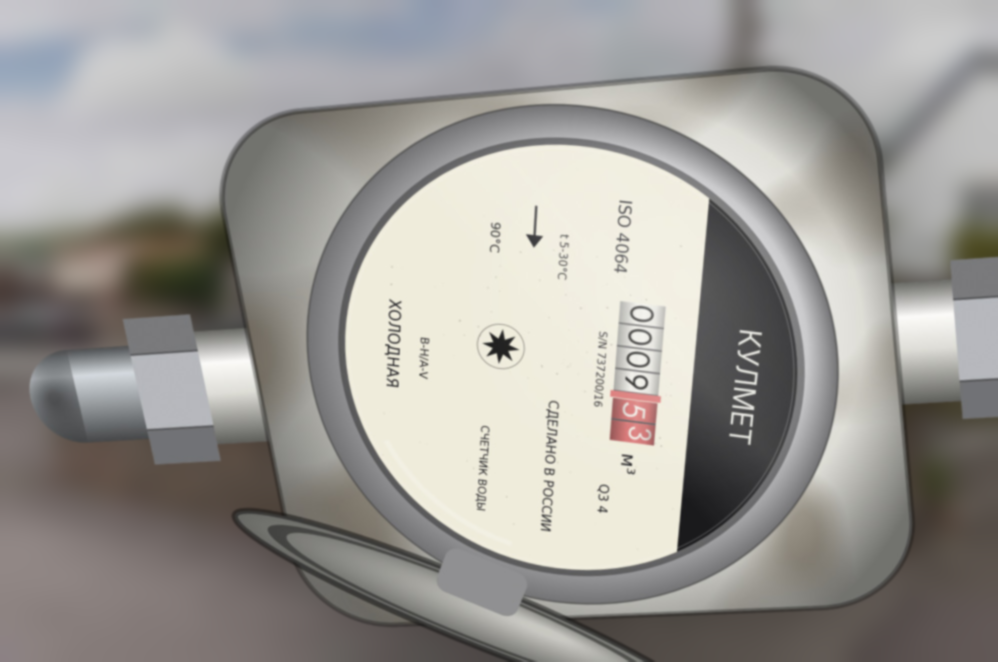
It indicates **9.53** m³
